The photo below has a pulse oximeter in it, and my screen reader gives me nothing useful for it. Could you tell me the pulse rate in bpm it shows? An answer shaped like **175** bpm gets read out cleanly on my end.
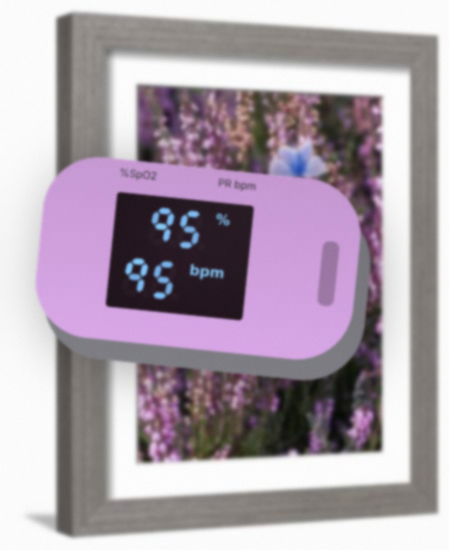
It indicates **95** bpm
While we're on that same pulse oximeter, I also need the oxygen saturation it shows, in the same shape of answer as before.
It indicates **95** %
